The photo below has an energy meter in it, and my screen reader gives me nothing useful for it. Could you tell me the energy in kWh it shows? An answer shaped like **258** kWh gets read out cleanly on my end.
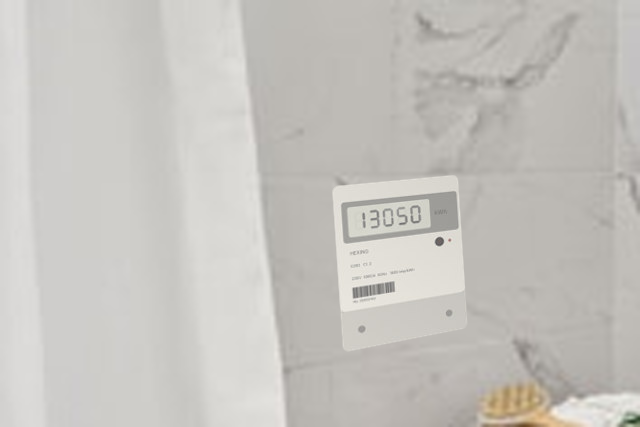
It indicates **13050** kWh
